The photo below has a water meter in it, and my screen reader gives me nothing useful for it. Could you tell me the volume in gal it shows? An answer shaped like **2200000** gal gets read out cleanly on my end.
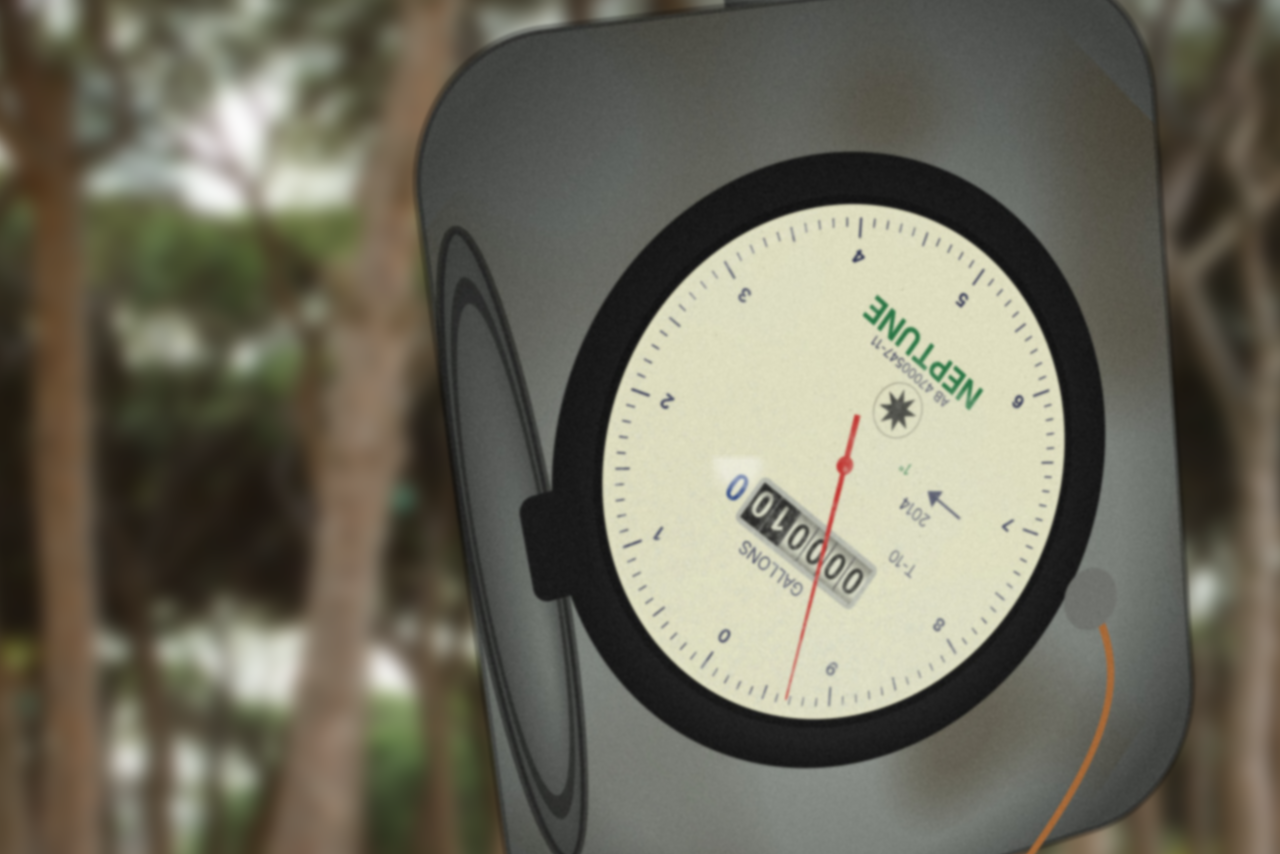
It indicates **99.3** gal
